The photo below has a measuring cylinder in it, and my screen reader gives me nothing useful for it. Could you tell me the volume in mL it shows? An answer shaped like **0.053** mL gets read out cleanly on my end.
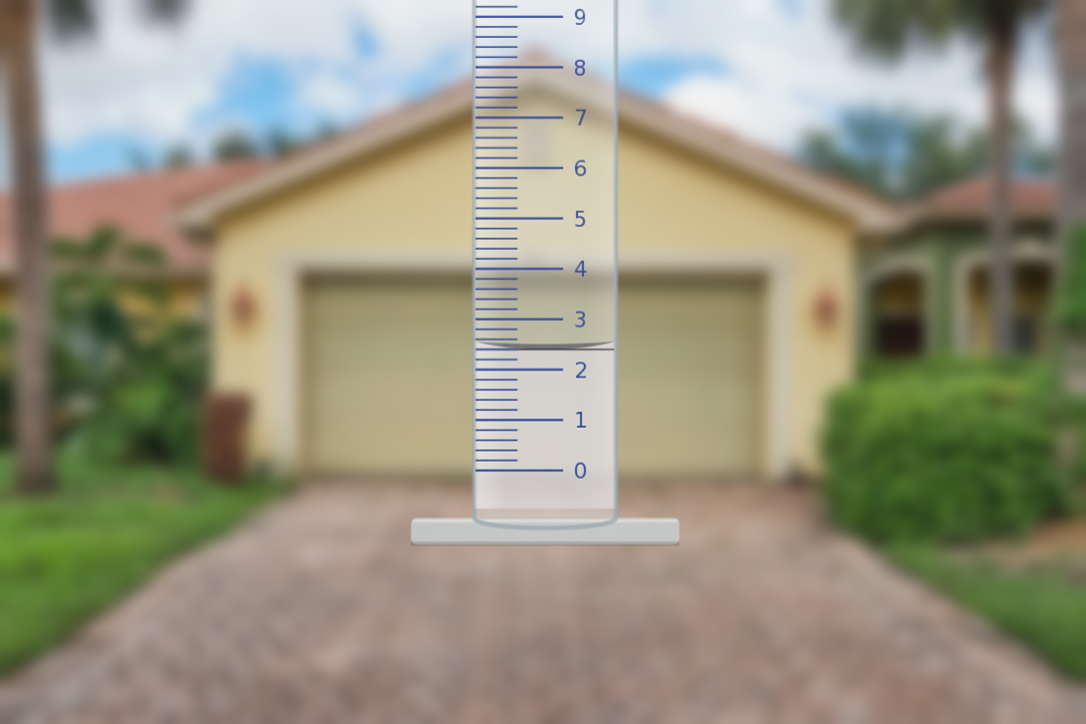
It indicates **2.4** mL
